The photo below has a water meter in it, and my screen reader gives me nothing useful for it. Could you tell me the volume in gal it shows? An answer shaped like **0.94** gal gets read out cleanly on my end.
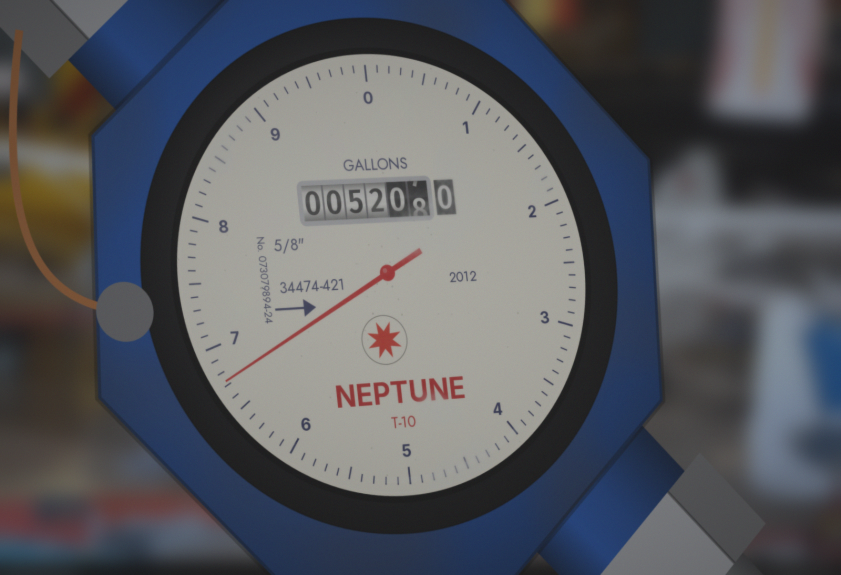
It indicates **52076.7** gal
